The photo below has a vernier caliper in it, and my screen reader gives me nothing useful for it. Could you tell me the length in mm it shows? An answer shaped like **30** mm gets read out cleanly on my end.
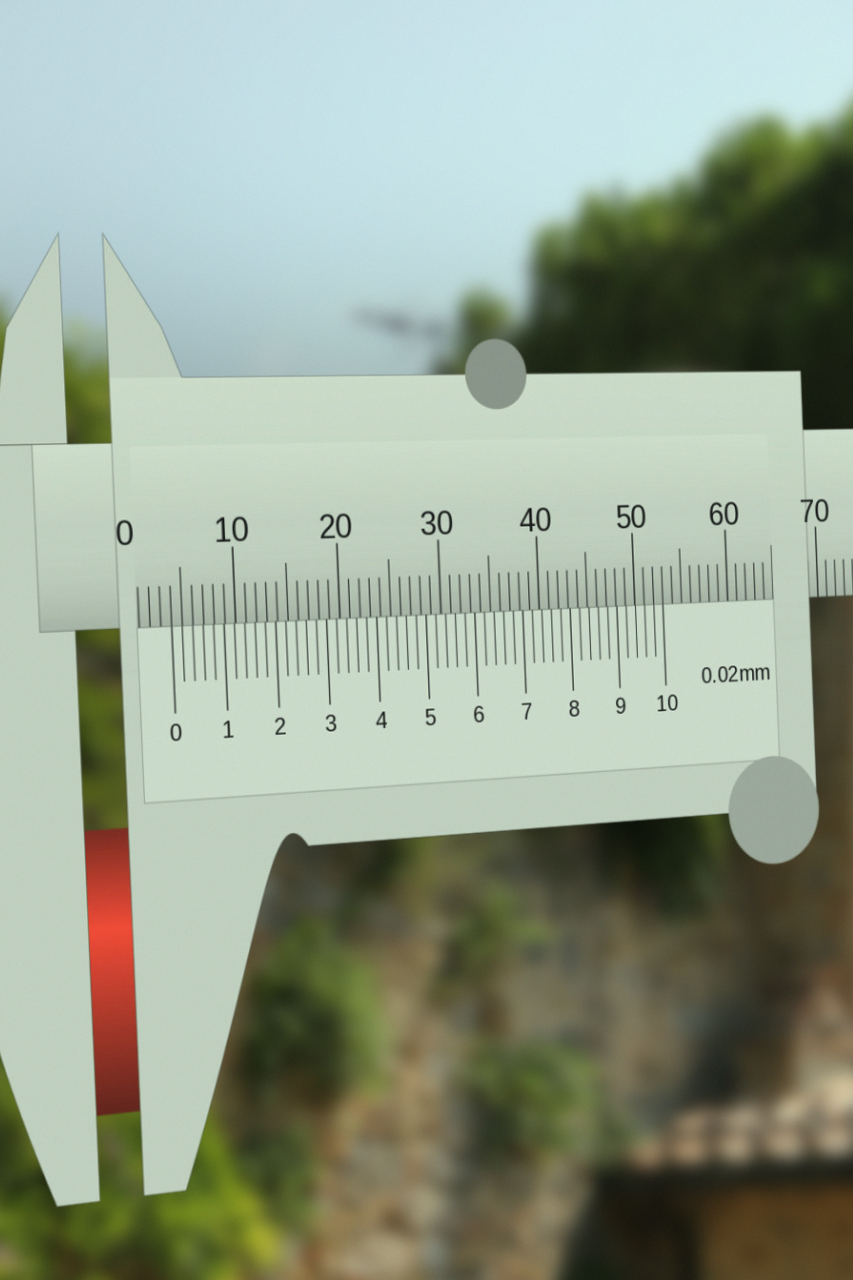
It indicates **4.0** mm
